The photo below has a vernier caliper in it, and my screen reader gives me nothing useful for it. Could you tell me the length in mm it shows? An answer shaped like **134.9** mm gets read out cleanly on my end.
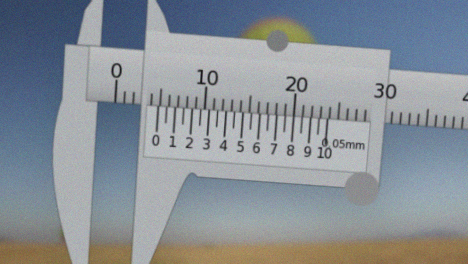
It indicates **4.8** mm
